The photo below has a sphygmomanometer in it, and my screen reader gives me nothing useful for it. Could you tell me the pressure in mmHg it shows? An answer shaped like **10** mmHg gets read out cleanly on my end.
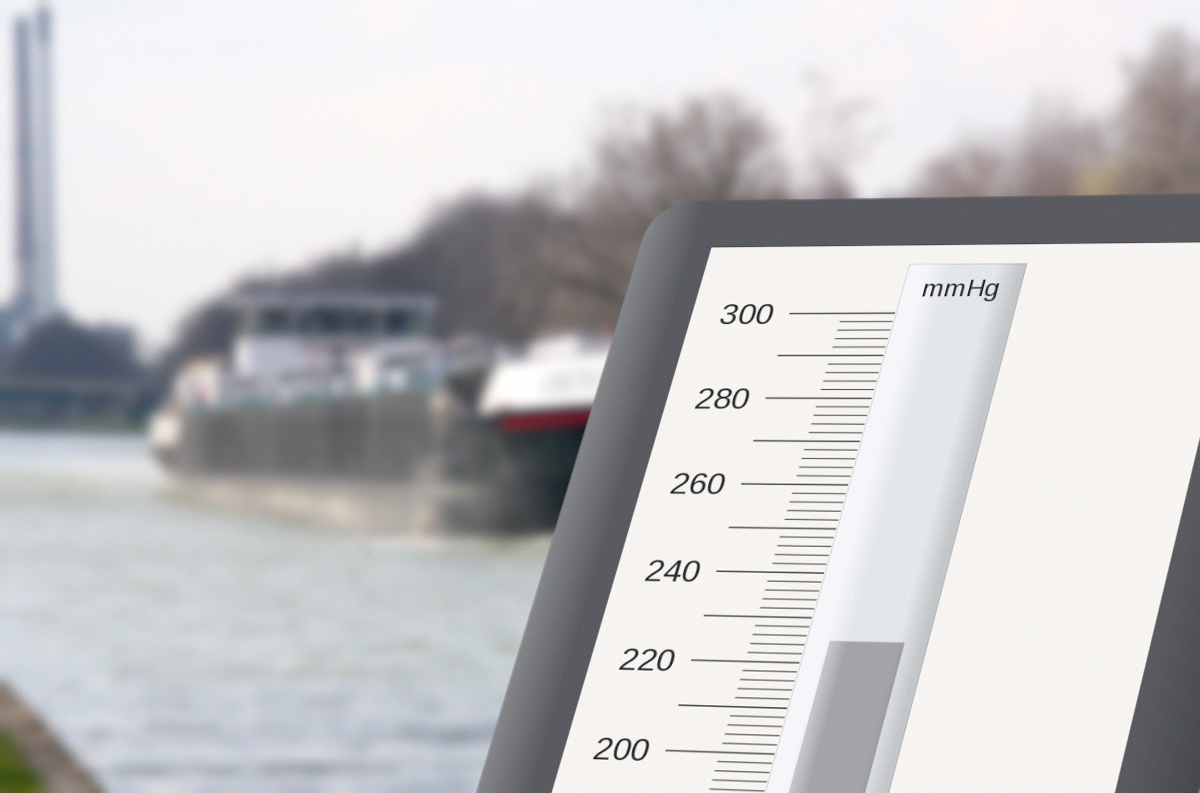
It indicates **225** mmHg
